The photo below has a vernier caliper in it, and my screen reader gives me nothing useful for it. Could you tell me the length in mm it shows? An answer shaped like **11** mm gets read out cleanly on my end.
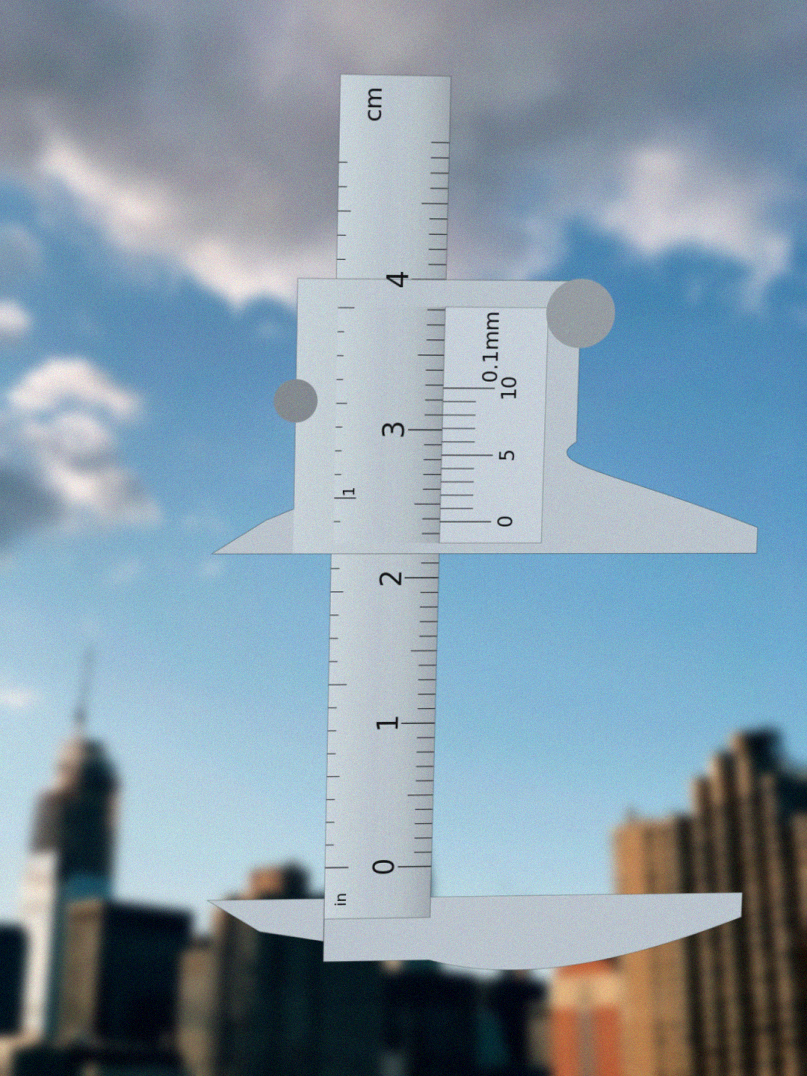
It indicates **23.8** mm
